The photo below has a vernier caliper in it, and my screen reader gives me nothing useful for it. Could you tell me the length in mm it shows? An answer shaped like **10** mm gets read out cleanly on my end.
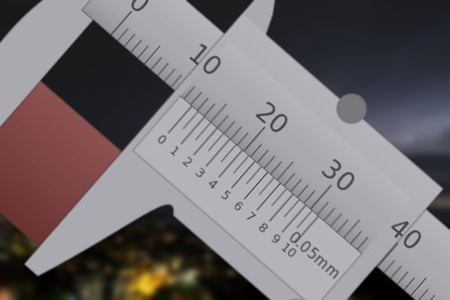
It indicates **12.2** mm
